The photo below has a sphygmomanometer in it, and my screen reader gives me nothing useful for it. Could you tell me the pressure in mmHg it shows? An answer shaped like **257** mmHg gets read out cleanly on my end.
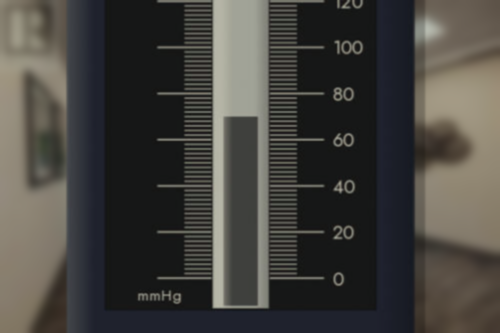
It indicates **70** mmHg
